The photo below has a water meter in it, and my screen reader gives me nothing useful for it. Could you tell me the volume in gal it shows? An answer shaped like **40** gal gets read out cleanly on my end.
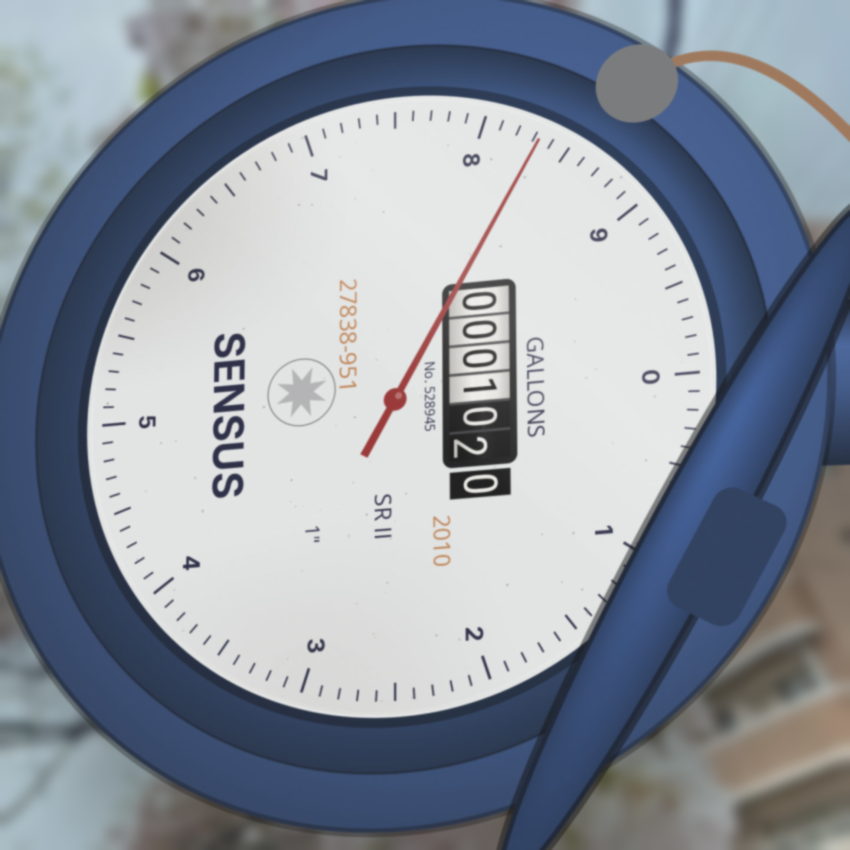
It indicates **1018.3** gal
